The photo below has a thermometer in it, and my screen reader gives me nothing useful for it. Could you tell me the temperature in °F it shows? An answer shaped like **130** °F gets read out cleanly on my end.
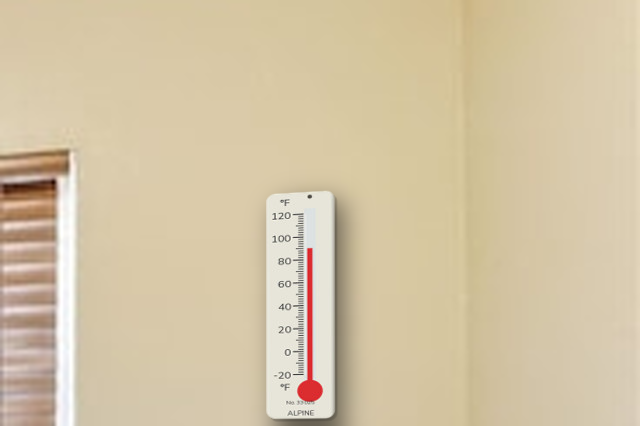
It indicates **90** °F
